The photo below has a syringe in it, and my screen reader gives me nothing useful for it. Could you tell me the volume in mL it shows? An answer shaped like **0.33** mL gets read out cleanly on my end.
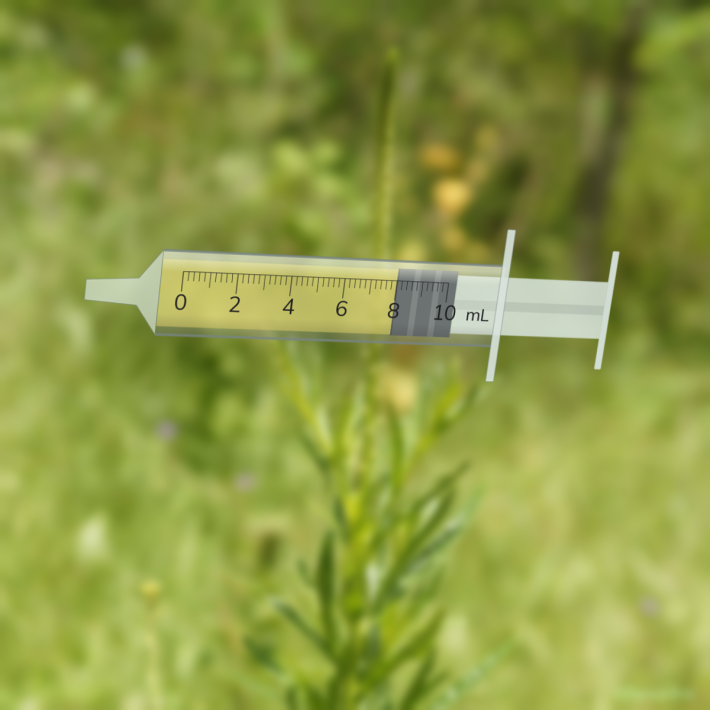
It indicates **8** mL
